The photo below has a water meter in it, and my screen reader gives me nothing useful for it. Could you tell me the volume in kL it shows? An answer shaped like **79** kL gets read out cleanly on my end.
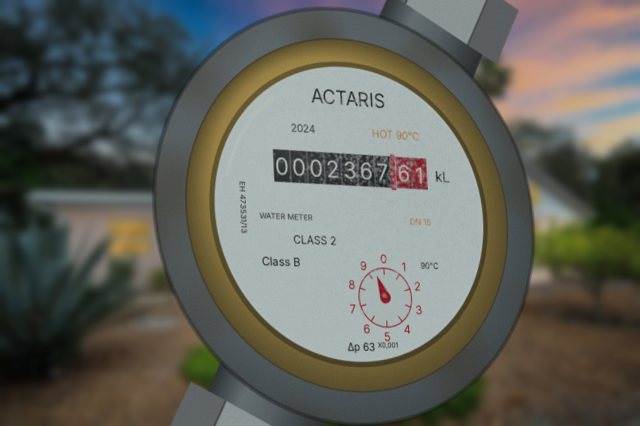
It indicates **2367.609** kL
